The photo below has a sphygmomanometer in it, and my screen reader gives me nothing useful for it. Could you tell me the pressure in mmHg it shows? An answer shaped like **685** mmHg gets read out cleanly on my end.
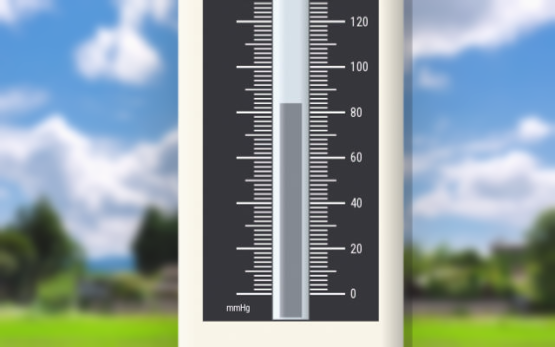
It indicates **84** mmHg
